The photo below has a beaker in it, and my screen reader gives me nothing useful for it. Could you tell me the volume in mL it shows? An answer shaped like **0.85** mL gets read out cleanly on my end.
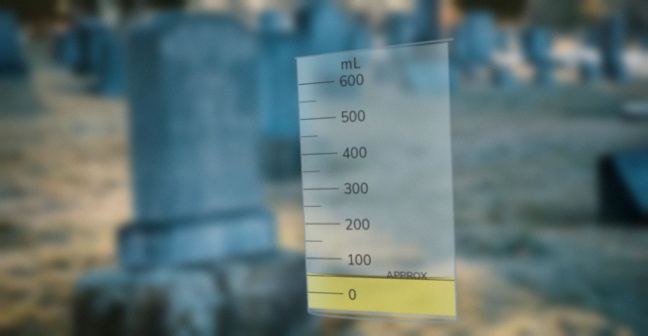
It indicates **50** mL
